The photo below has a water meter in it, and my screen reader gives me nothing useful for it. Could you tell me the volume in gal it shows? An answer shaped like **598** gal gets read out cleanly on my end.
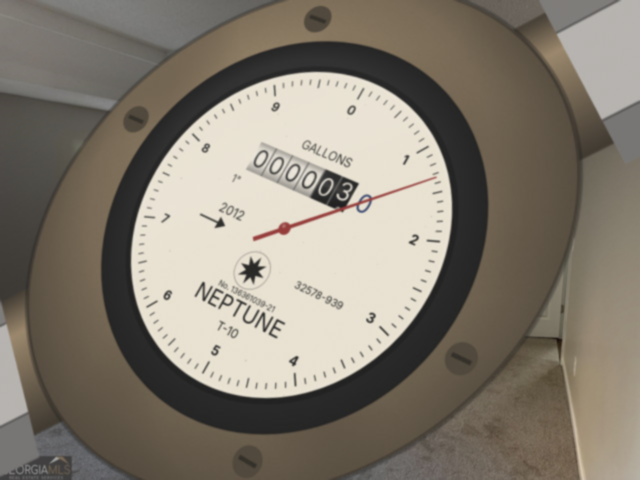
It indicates **31.3** gal
